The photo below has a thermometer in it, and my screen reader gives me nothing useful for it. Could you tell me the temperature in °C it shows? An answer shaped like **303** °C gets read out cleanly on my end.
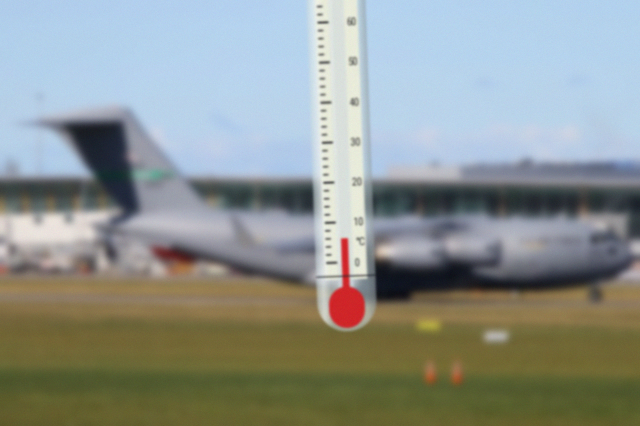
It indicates **6** °C
